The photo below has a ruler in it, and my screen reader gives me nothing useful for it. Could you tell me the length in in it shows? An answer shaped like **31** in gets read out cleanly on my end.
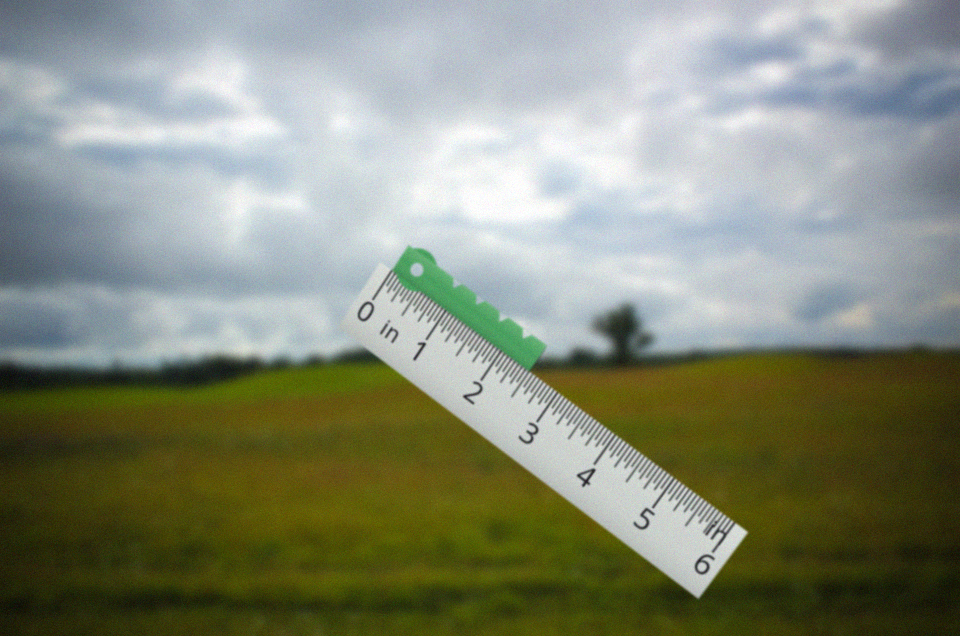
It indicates **2.5** in
